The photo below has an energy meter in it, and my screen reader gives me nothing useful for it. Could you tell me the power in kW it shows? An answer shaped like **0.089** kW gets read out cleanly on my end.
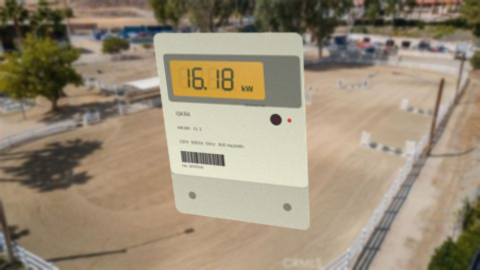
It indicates **16.18** kW
